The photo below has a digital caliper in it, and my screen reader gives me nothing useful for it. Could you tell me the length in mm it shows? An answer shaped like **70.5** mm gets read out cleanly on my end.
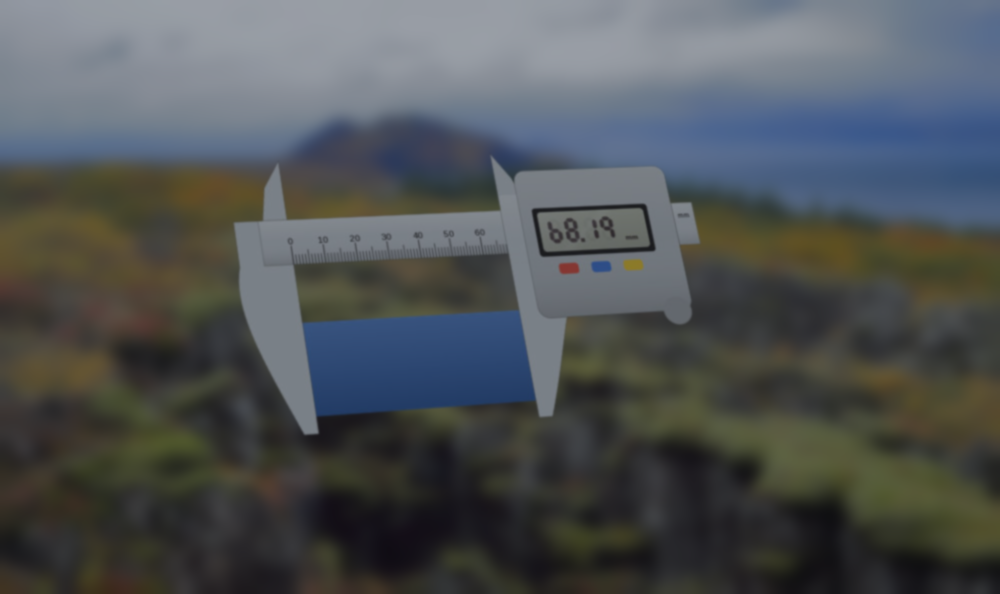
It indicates **68.19** mm
